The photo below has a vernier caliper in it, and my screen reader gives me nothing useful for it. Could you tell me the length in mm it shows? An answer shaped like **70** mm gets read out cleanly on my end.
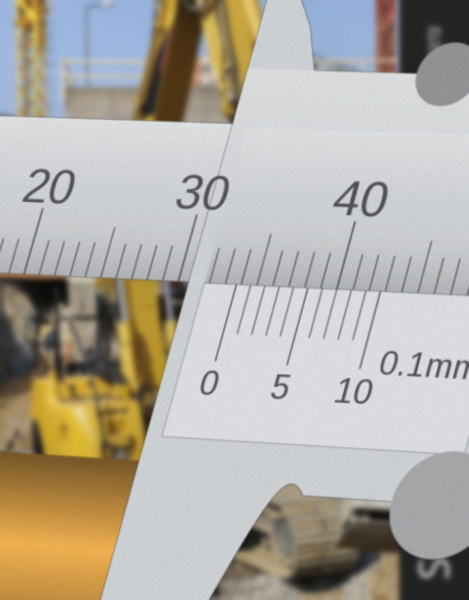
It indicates **33.7** mm
